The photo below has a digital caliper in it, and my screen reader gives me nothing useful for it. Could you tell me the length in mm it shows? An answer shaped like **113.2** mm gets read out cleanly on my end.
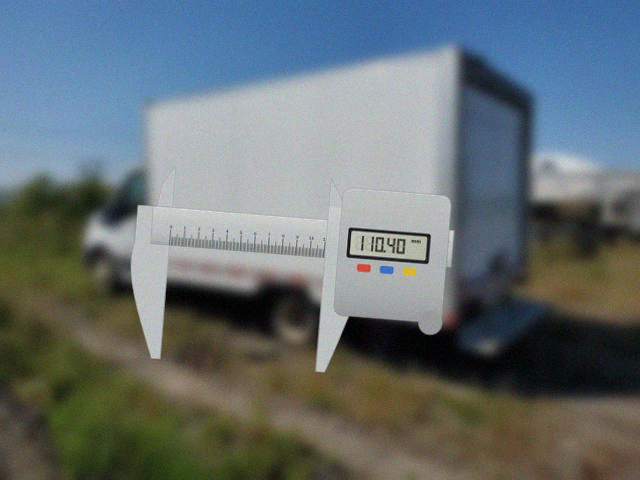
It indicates **110.40** mm
